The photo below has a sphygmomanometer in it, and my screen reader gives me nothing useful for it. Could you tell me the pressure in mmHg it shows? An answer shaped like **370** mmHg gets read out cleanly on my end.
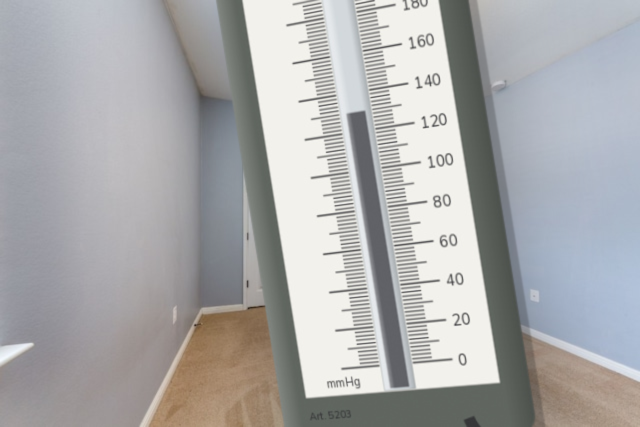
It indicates **130** mmHg
